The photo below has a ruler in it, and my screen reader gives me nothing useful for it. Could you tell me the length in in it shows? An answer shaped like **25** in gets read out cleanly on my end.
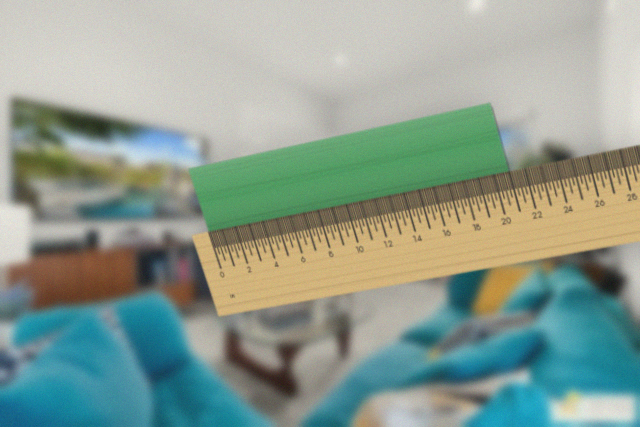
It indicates **21** in
